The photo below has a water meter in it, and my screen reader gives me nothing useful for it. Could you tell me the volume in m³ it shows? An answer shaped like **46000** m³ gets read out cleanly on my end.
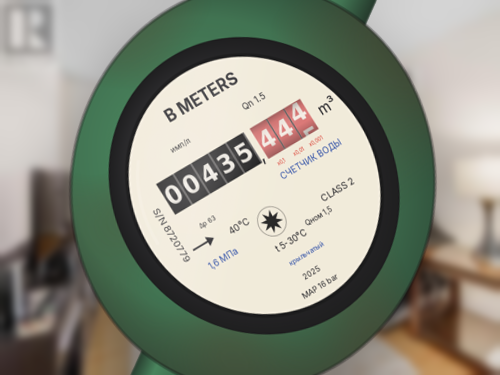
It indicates **435.444** m³
